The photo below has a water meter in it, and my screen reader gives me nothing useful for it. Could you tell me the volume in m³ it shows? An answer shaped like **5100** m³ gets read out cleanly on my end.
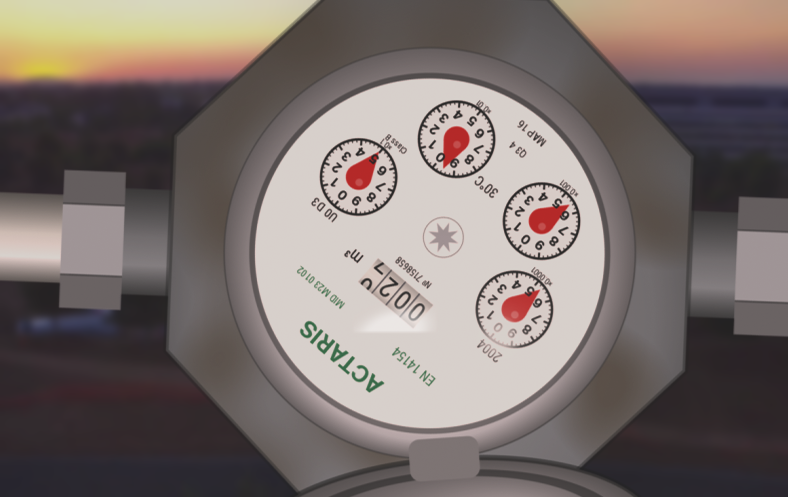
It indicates **26.4955** m³
